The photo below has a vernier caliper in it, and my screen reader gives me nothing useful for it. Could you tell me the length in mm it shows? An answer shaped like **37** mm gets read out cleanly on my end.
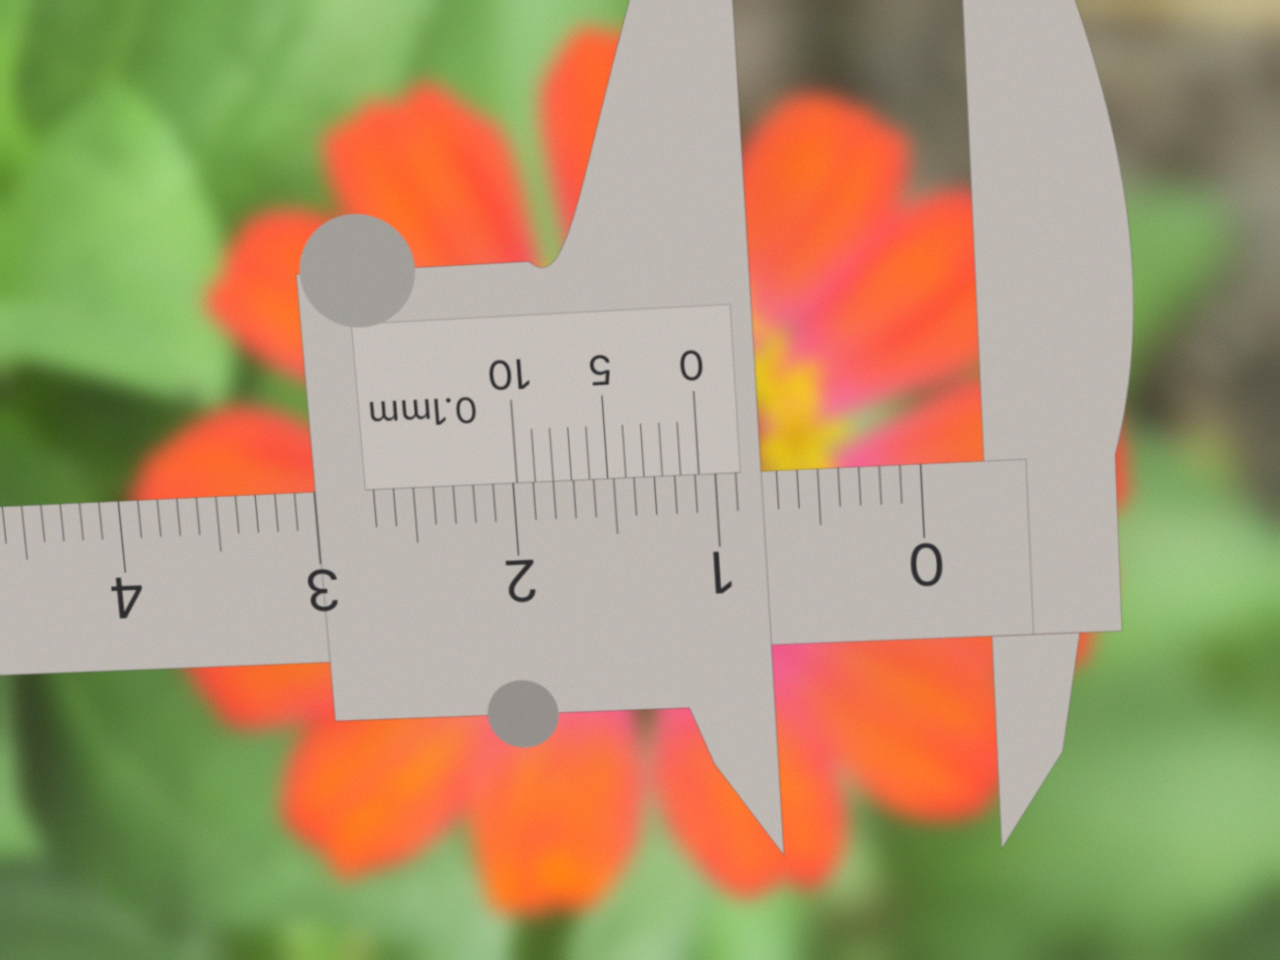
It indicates **10.8** mm
